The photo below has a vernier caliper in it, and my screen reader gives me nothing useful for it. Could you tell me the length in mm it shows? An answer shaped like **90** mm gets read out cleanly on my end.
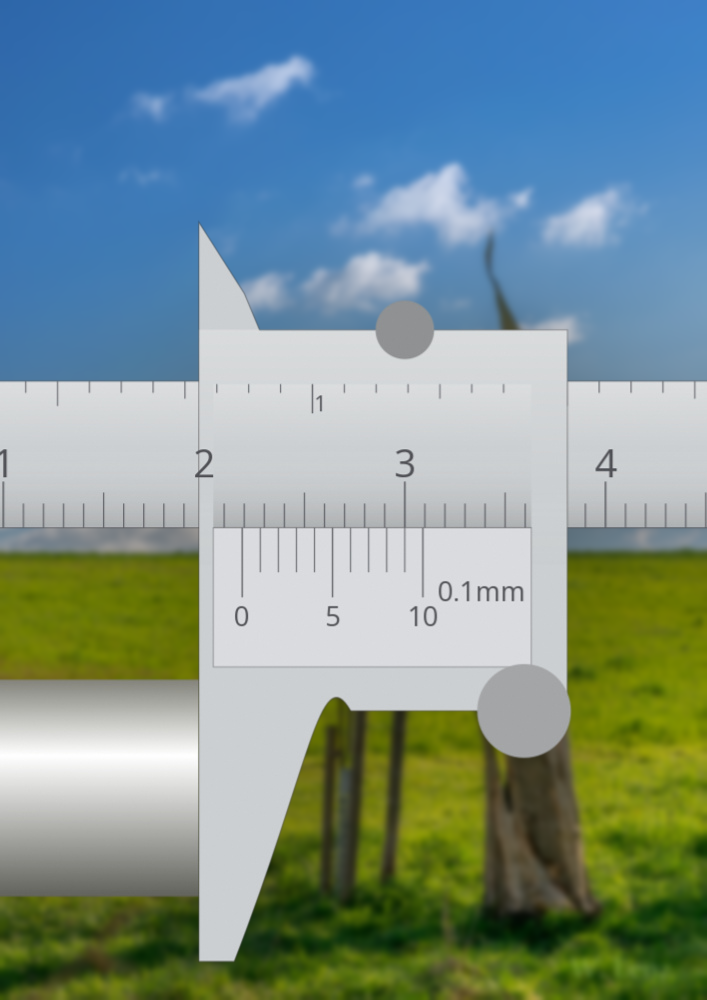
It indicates **21.9** mm
